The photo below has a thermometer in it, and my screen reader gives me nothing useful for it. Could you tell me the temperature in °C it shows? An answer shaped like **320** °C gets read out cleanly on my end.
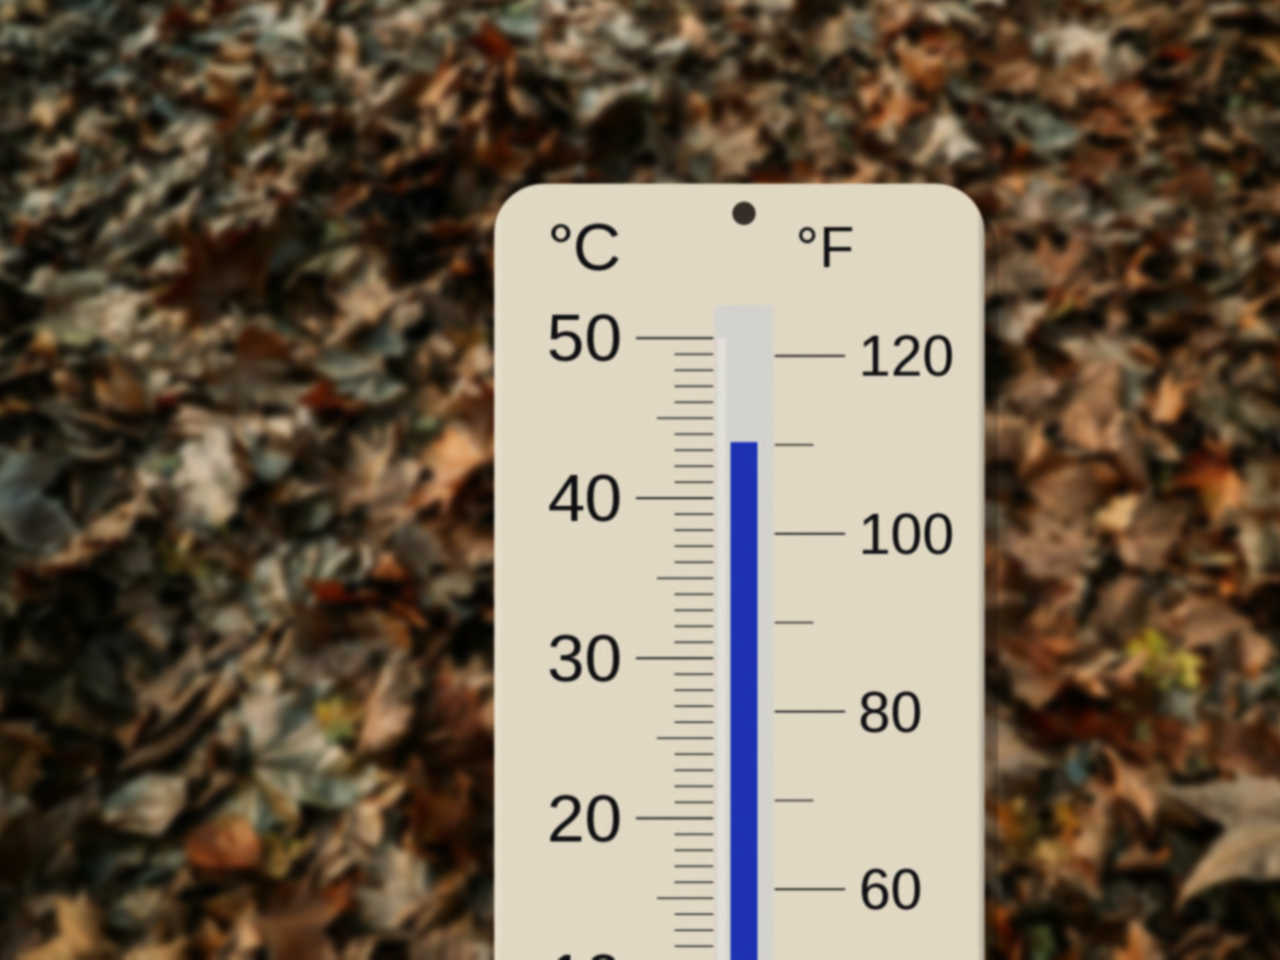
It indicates **43.5** °C
